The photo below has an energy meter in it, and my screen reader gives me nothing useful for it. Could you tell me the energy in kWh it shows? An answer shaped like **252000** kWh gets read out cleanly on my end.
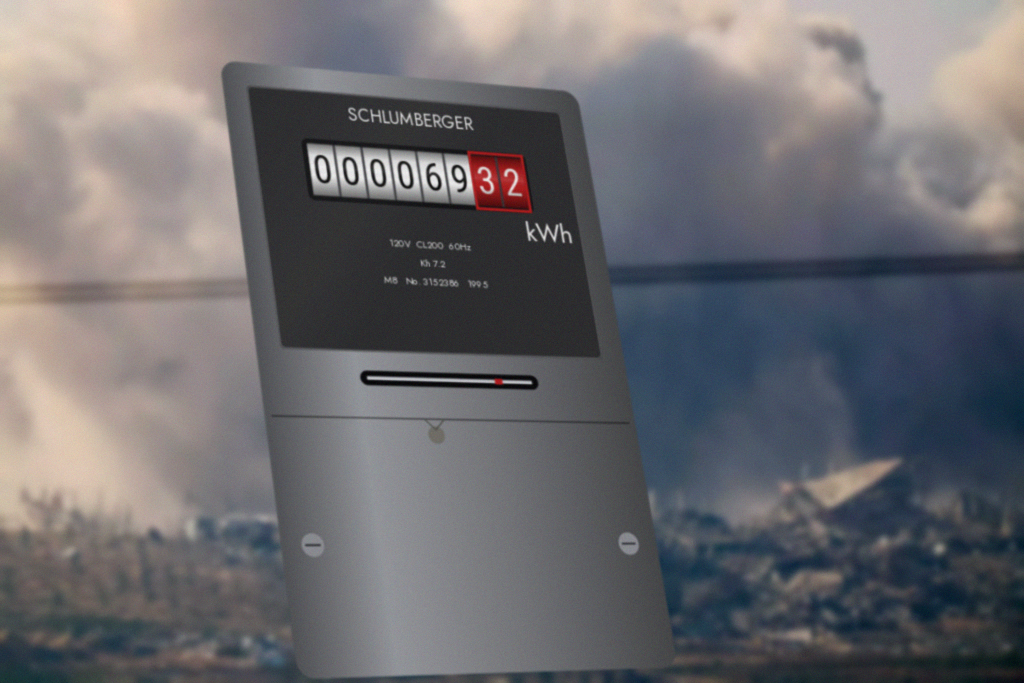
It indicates **69.32** kWh
